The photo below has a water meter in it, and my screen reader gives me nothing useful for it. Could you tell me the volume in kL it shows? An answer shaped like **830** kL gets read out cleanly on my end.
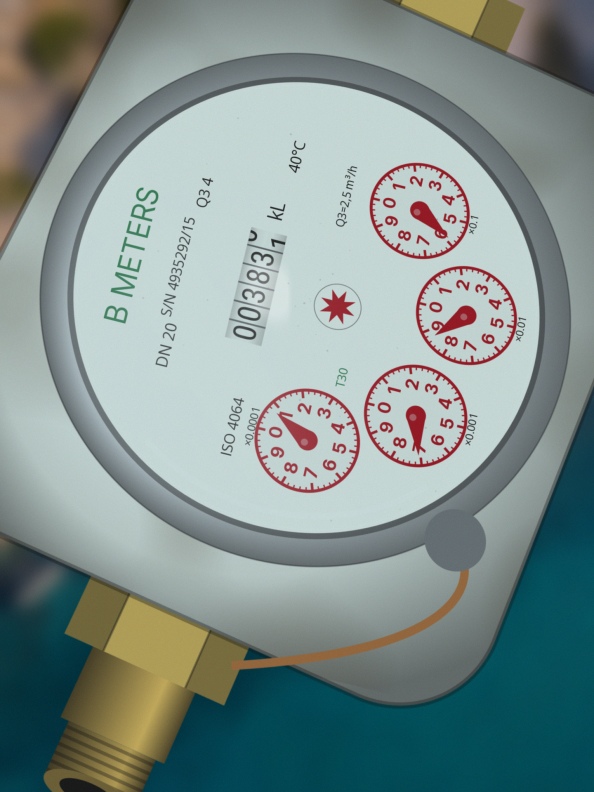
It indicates **3830.5870** kL
